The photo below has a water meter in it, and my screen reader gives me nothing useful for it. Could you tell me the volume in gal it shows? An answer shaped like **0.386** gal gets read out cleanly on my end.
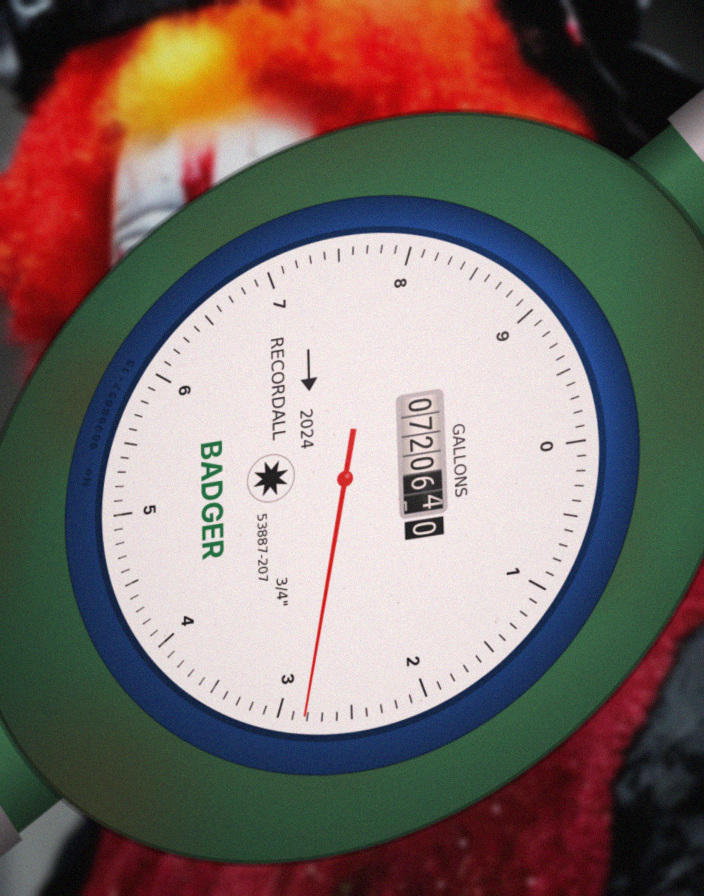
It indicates **720642.8** gal
